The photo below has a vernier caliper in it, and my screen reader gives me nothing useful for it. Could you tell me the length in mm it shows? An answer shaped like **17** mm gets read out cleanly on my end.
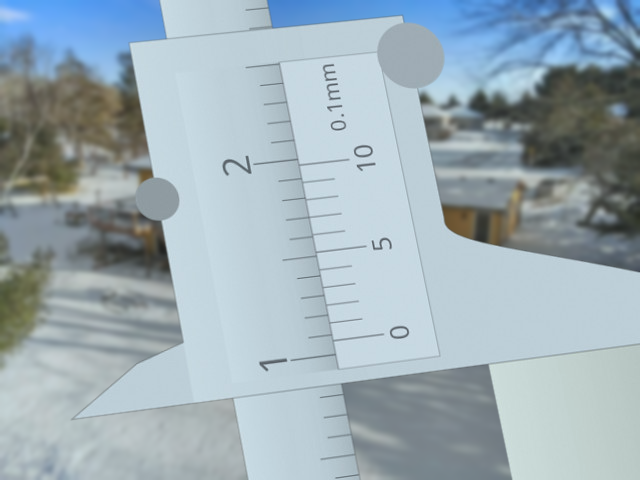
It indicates **10.7** mm
